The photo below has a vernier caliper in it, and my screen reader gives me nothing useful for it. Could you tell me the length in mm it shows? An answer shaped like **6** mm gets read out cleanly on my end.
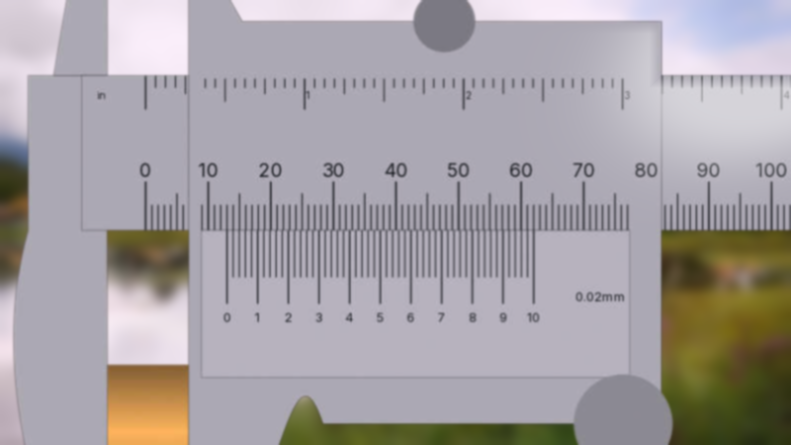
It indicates **13.0** mm
